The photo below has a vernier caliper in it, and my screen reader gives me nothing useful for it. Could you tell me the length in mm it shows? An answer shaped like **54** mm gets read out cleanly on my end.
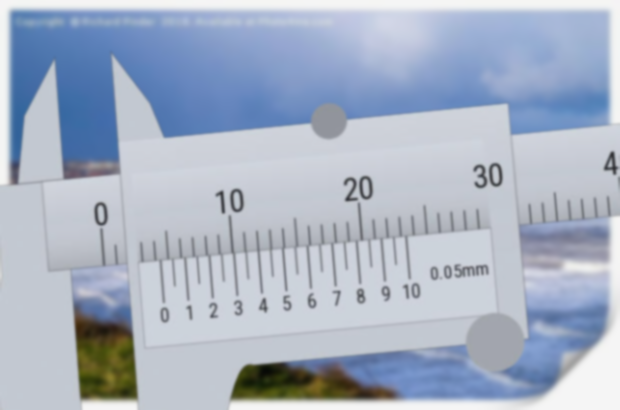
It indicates **4.4** mm
